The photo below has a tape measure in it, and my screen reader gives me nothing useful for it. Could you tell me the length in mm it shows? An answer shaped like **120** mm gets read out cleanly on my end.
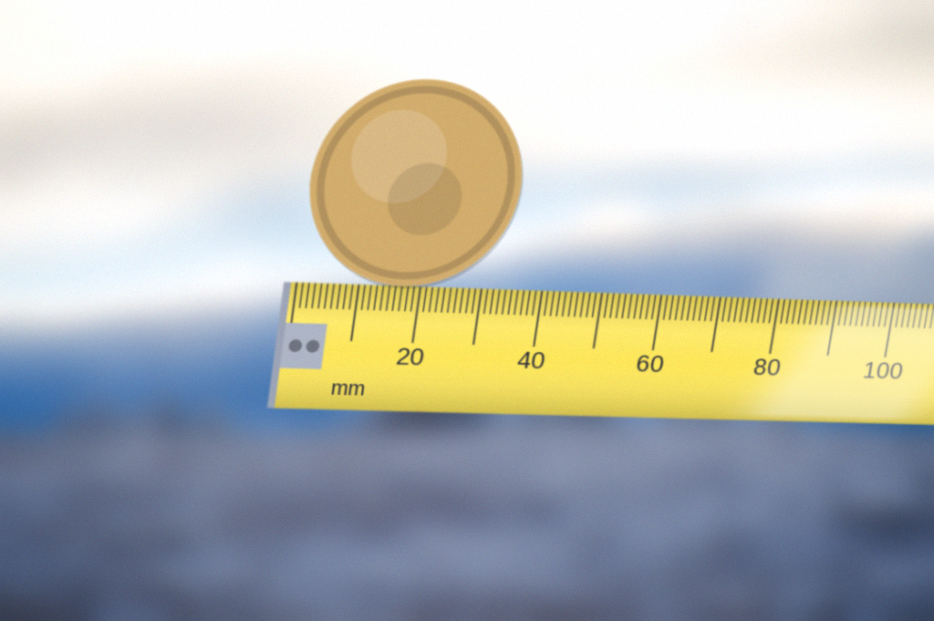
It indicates **34** mm
